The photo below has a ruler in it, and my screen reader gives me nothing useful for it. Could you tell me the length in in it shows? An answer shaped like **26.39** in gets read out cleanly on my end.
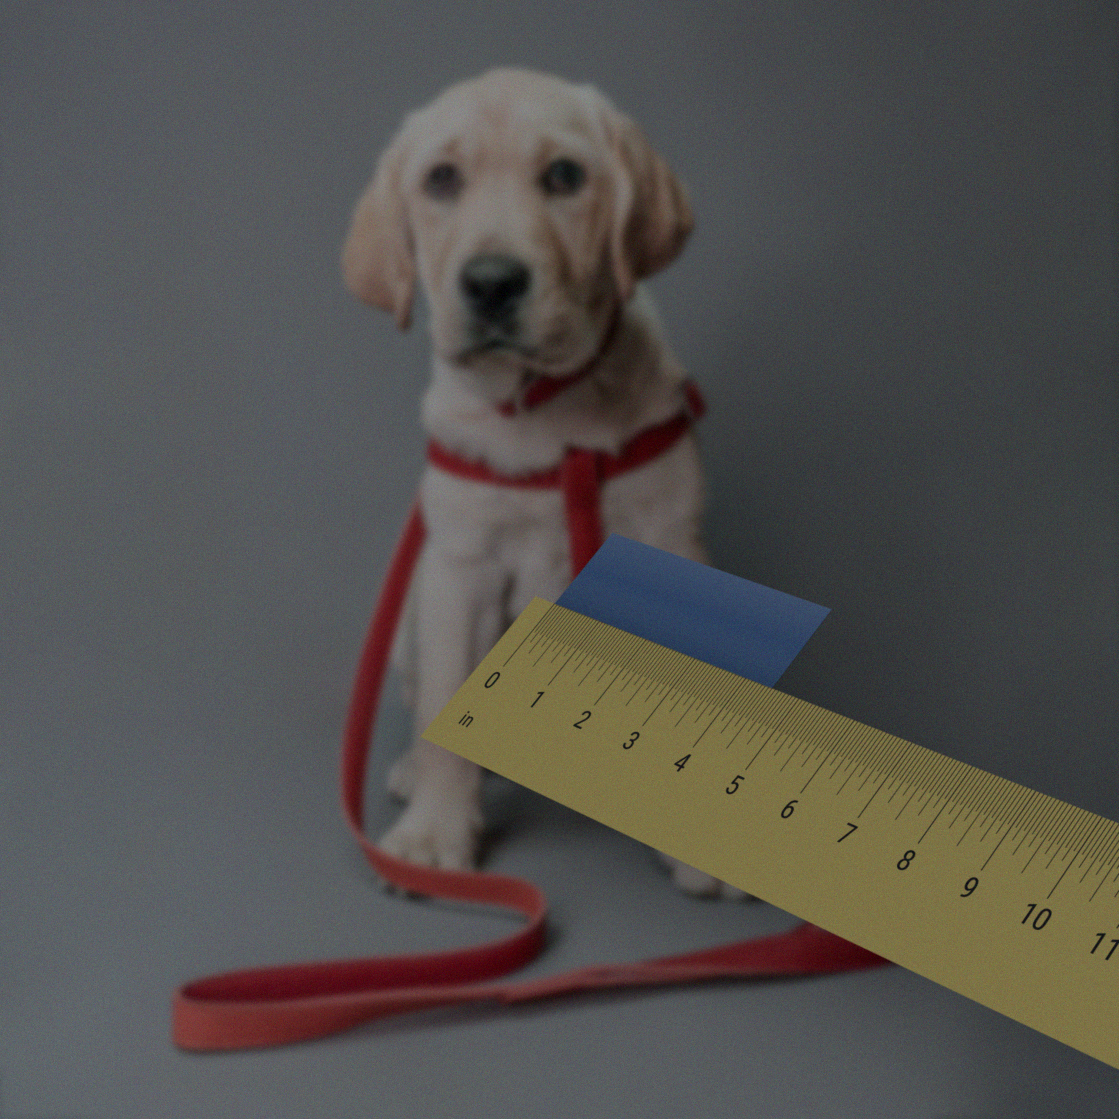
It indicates **4.5** in
